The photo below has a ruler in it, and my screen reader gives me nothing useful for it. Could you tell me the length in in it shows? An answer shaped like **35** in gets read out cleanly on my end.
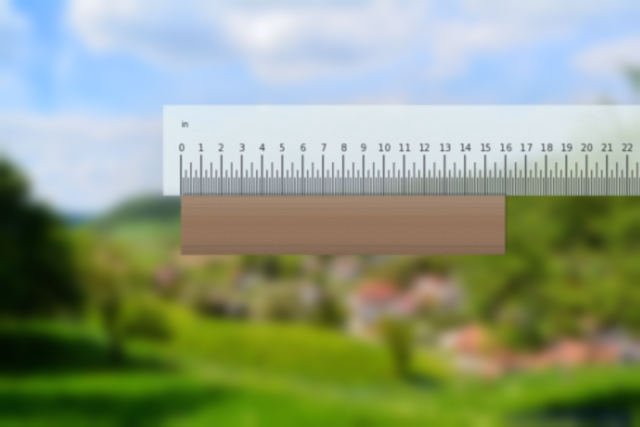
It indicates **16** in
